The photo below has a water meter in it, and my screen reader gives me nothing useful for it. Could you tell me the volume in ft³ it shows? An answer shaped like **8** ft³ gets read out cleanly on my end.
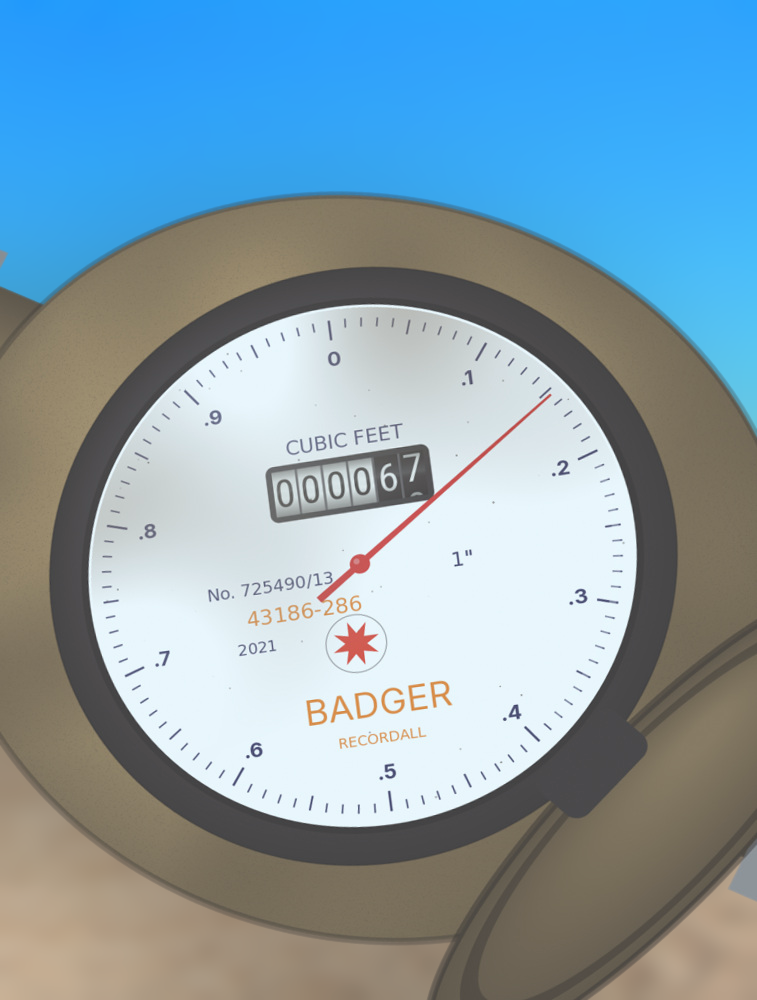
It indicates **67.15** ft³
